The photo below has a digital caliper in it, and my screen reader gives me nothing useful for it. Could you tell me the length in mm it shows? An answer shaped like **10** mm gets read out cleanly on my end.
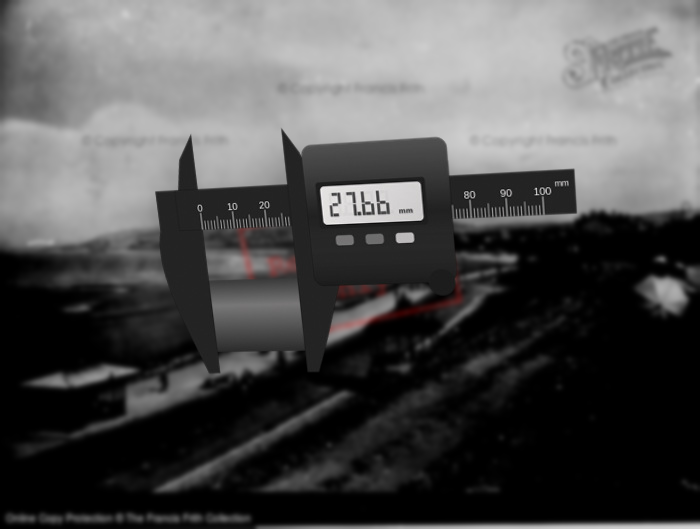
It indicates **27.66** mm
